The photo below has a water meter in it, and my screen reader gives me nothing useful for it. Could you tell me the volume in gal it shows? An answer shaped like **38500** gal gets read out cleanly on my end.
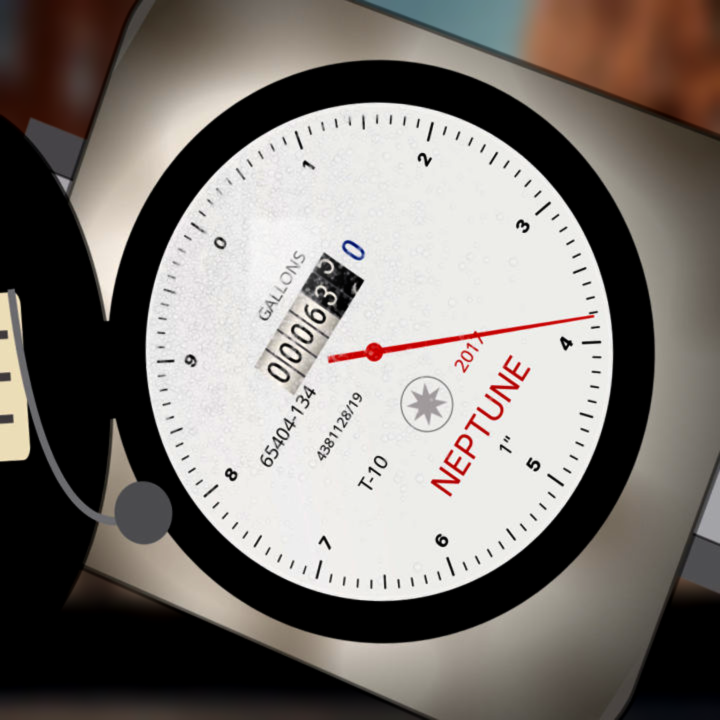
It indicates **6353.8** gal
